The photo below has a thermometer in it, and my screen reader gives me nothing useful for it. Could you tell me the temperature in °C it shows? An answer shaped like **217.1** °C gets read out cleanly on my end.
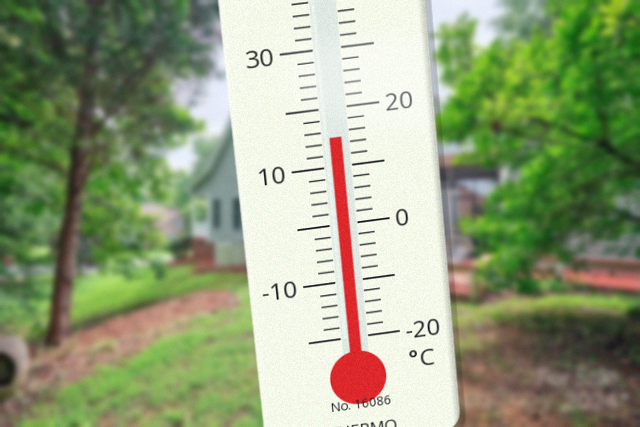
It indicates **15** °C
